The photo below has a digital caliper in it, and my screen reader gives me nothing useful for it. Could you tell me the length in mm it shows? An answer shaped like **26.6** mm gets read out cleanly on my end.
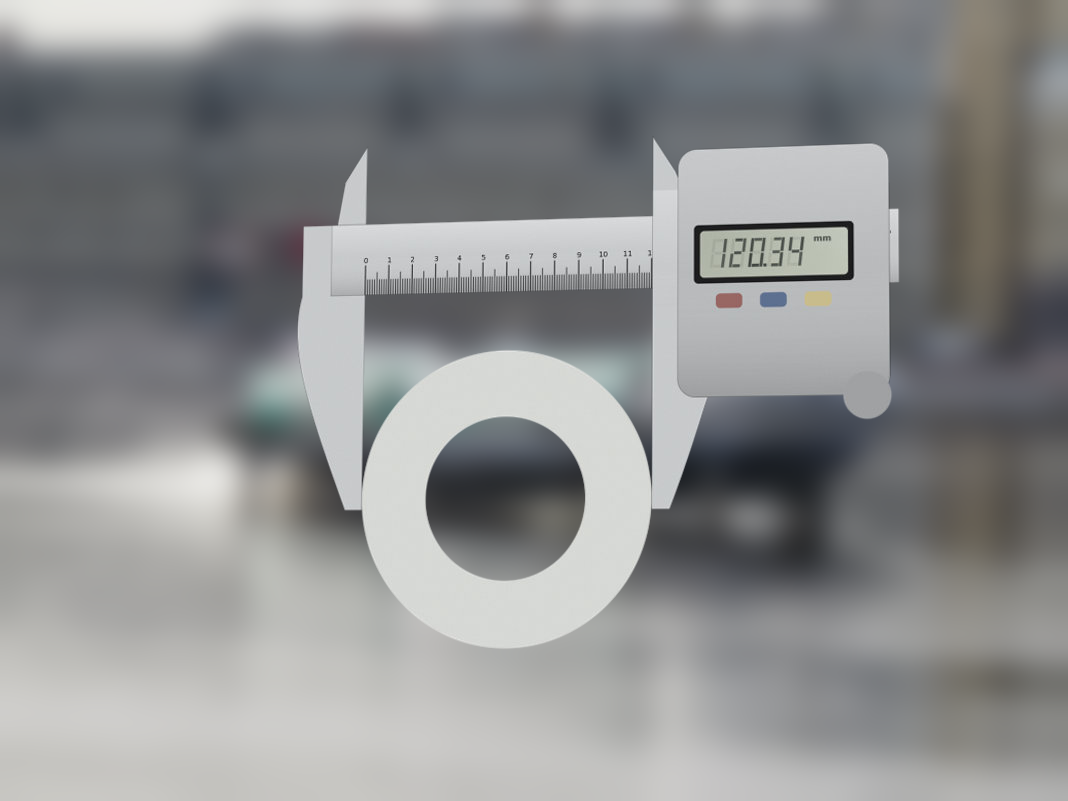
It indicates **120.34** mm
